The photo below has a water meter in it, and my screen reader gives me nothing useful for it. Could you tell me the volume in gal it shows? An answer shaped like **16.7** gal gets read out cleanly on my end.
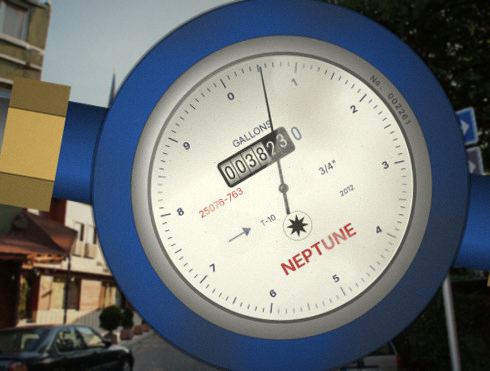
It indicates **38230.5** gal
